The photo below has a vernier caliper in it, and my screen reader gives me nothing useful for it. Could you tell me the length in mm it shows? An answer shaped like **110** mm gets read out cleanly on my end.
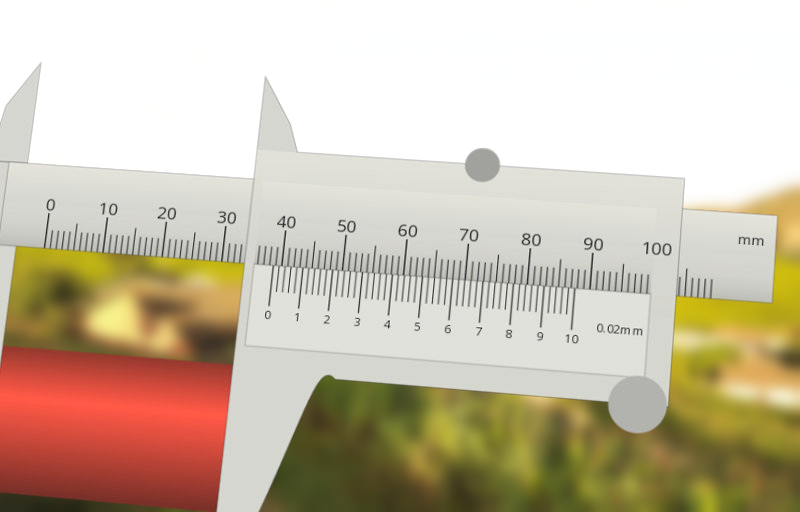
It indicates **38.6** mm
